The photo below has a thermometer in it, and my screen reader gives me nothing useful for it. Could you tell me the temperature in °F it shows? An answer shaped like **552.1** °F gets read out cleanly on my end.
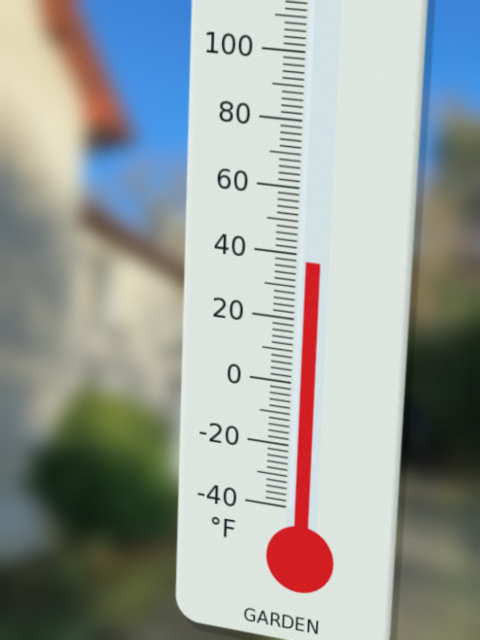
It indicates **38** °F
